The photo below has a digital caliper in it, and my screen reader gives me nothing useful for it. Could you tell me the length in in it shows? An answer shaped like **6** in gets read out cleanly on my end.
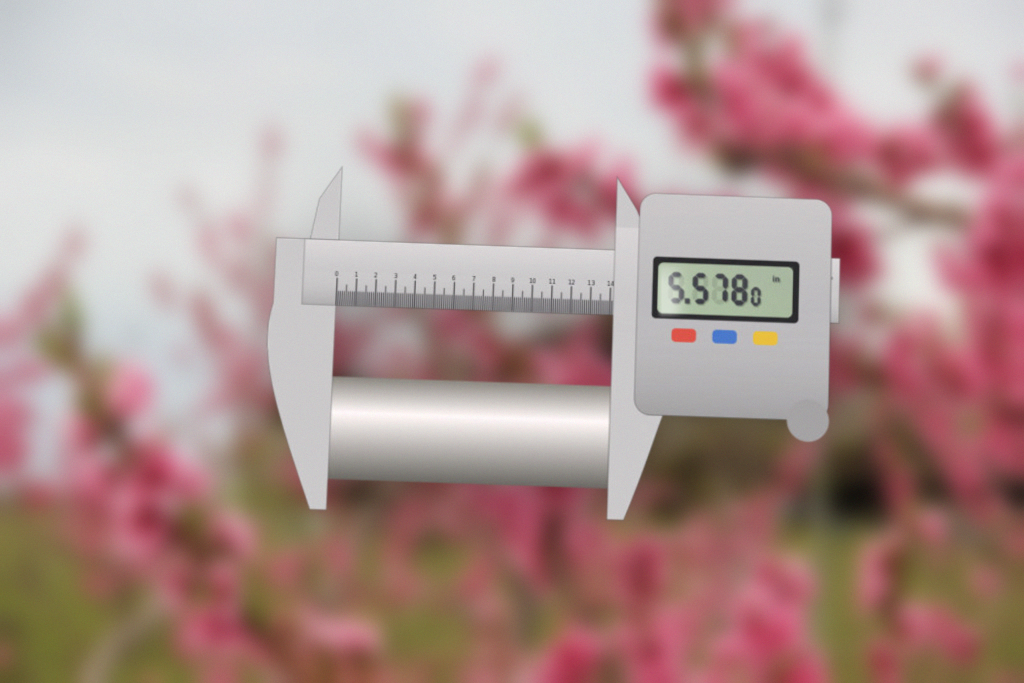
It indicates **5.5780** in
